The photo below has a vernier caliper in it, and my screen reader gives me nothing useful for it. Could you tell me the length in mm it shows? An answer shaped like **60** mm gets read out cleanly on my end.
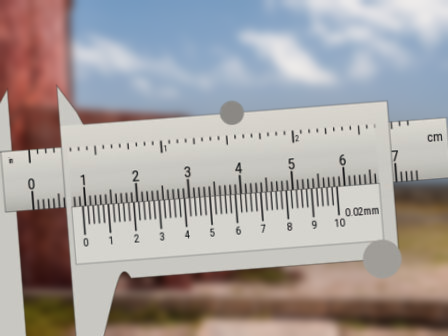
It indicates **9.5** mm
